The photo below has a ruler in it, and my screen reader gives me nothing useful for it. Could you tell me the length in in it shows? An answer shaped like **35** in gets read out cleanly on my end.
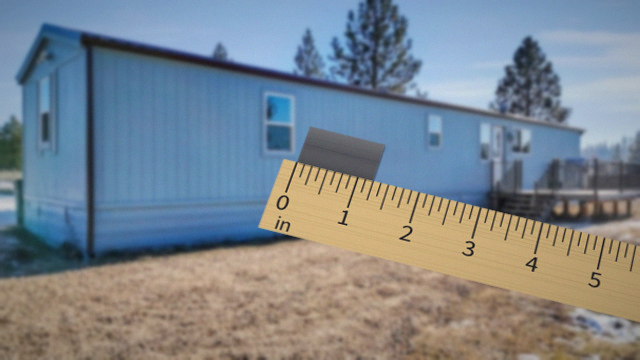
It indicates **1.25** in
